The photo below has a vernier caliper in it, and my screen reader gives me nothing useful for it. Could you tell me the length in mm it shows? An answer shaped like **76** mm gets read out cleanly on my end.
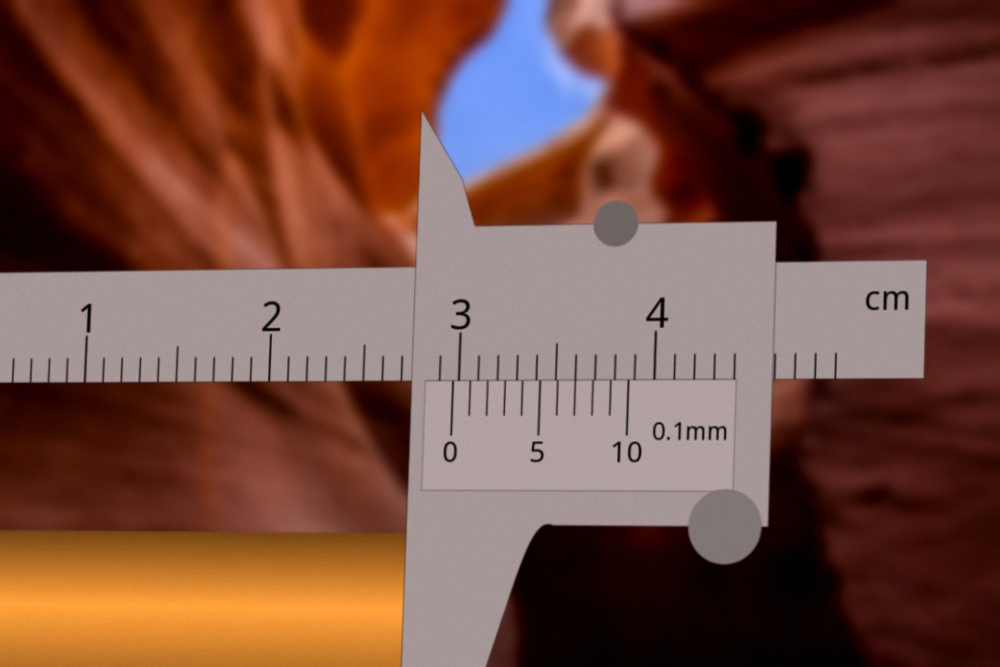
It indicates **29.7** mm
